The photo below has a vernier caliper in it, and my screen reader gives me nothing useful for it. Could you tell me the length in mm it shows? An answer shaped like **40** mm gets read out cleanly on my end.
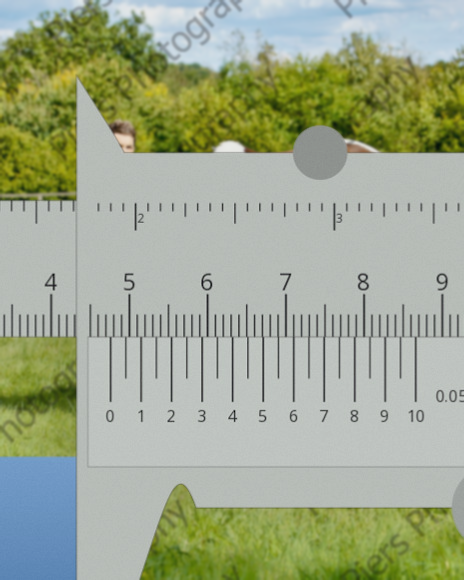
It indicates **47.6** mm
